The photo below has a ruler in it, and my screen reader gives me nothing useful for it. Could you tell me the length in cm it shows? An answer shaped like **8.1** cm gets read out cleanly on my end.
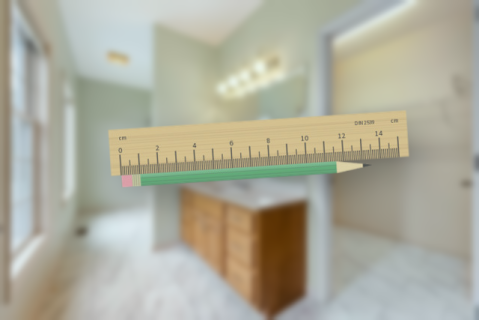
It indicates **13.5** cm
